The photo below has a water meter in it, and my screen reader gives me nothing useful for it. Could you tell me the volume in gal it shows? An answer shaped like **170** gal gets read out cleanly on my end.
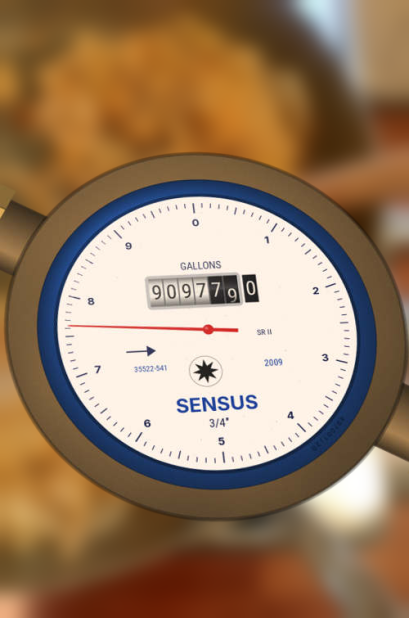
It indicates **9097787.6** gal
